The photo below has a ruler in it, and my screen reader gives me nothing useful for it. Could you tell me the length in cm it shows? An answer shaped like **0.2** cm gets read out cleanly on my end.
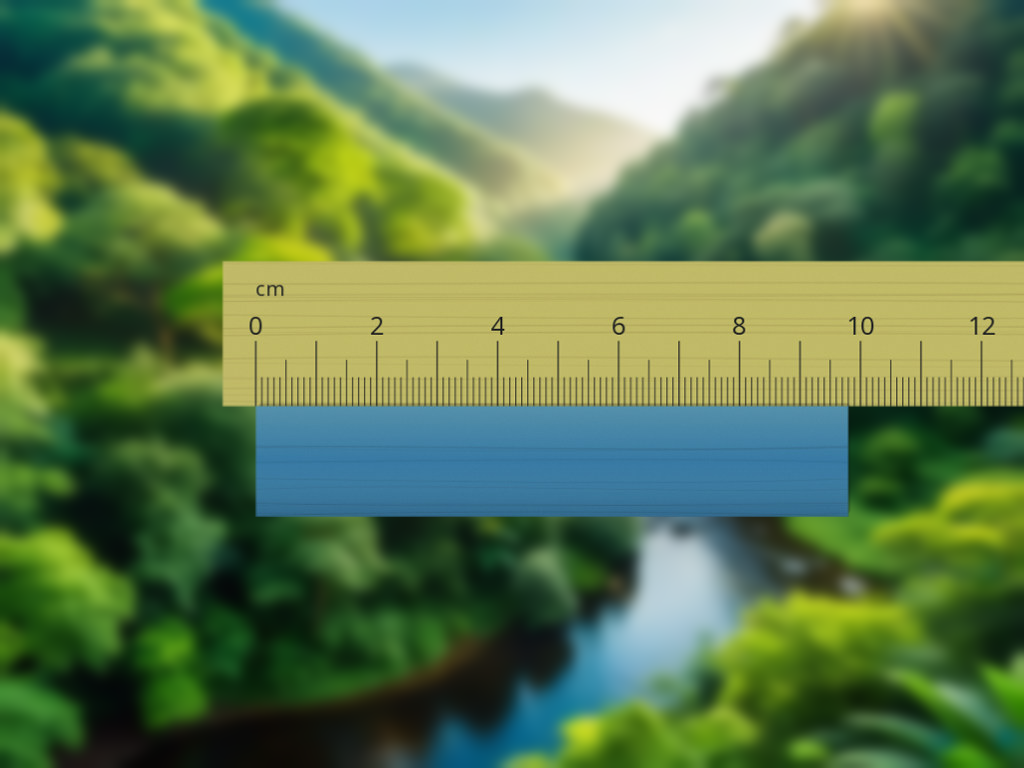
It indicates **9.8** cm
